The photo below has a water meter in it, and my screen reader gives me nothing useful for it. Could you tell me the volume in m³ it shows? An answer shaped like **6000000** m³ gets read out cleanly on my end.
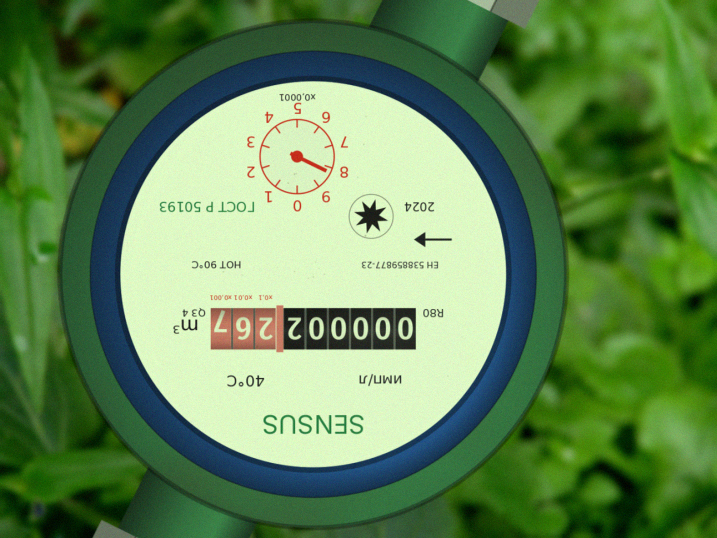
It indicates **2.2668** m³
